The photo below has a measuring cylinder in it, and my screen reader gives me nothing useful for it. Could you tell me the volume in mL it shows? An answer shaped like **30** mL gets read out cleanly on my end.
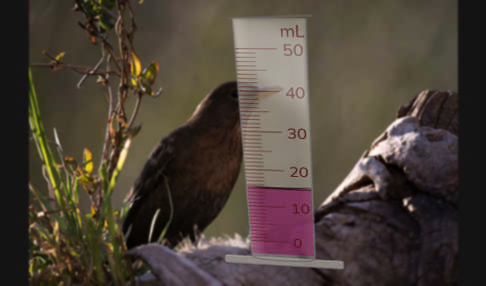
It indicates **15** mL
